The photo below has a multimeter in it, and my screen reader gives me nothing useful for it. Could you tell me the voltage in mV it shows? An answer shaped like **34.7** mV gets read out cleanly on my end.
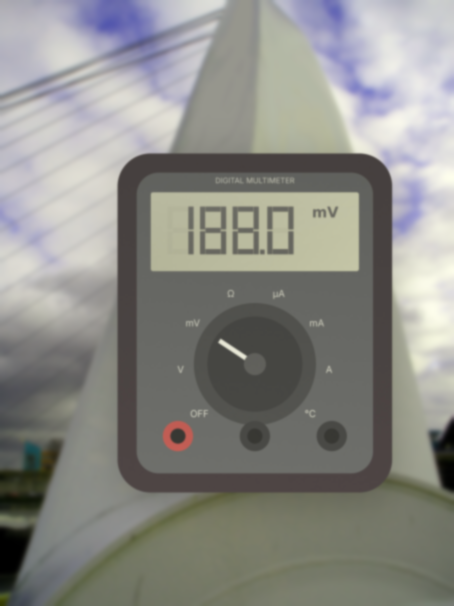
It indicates **188.0** mV
